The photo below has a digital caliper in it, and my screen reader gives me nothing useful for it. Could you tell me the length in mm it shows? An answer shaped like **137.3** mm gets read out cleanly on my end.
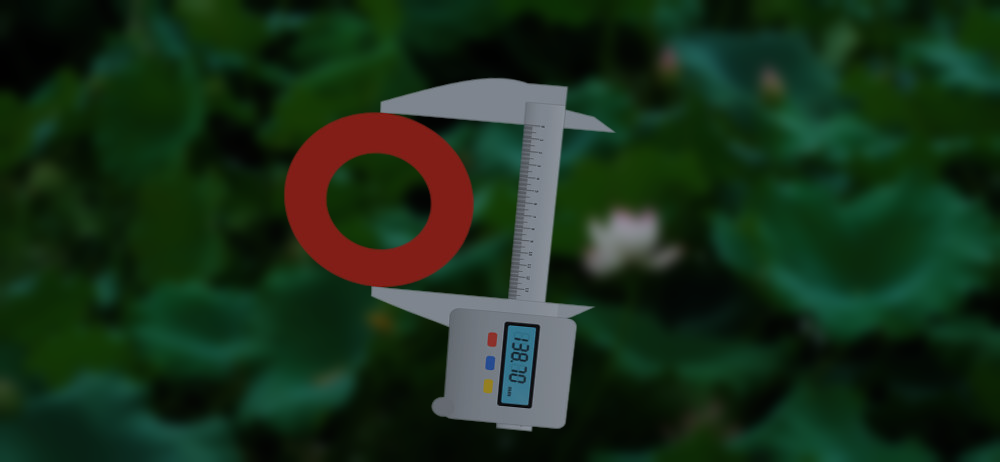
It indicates **138.70** mm
